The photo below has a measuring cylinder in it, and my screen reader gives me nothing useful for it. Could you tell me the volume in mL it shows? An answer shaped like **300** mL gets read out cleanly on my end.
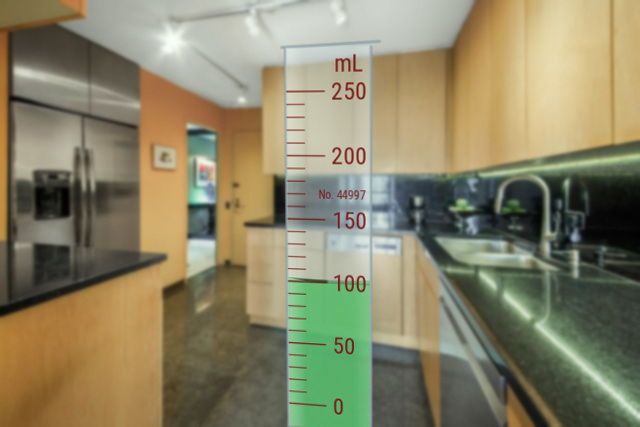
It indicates **100** mL
